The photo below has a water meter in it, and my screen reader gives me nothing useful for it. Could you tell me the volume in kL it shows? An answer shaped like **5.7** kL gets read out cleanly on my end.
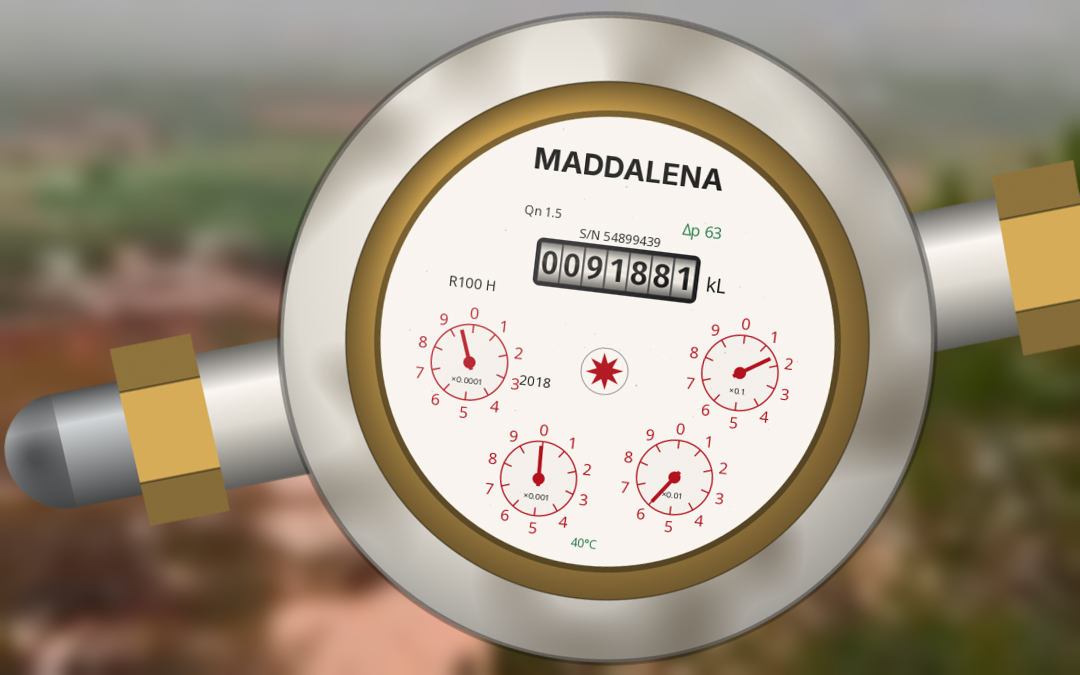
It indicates **91881.1599** kL
